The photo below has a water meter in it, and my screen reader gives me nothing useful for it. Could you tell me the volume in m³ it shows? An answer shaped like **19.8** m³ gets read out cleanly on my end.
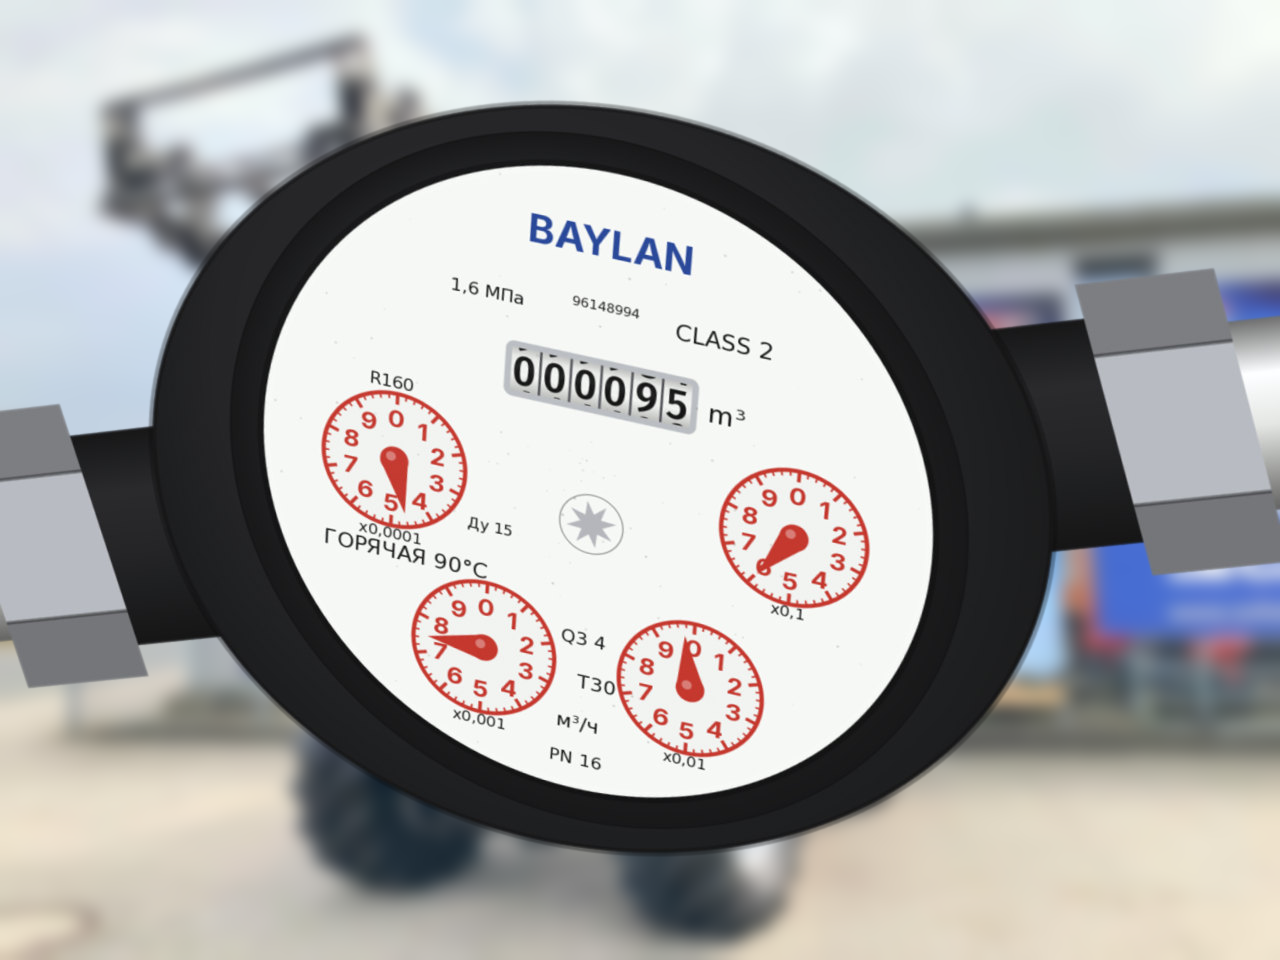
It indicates **95.5974** m³
